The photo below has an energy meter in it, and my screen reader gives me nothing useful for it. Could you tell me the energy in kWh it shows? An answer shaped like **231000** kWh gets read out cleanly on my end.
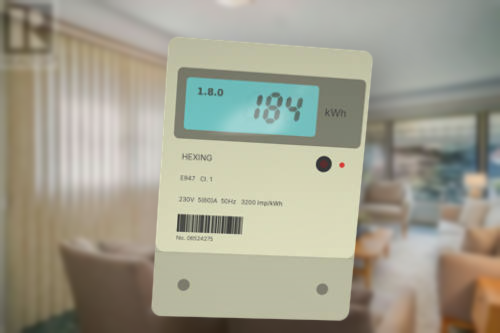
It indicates **184** kWh
